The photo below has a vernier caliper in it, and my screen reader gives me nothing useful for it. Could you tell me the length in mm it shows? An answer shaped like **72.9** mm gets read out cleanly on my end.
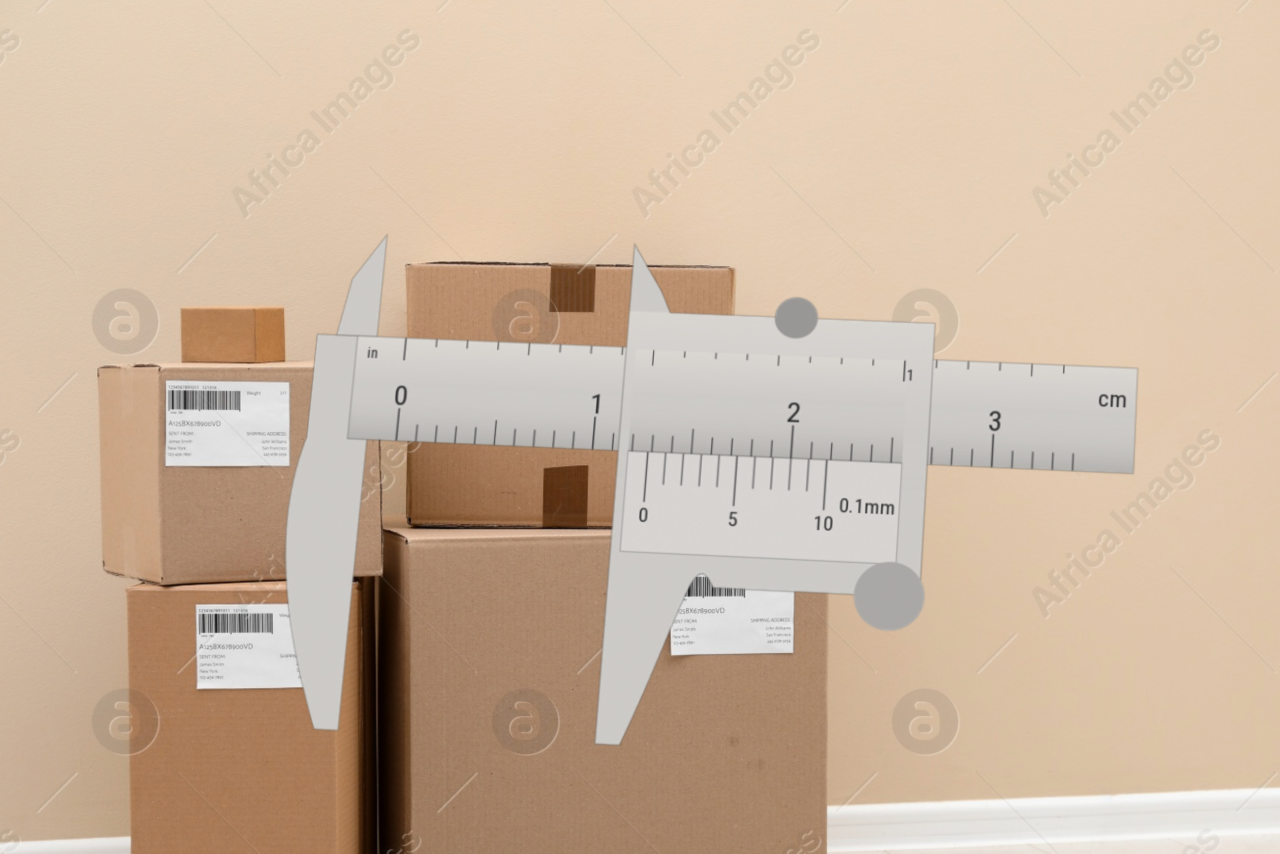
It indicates **12.8** mm
